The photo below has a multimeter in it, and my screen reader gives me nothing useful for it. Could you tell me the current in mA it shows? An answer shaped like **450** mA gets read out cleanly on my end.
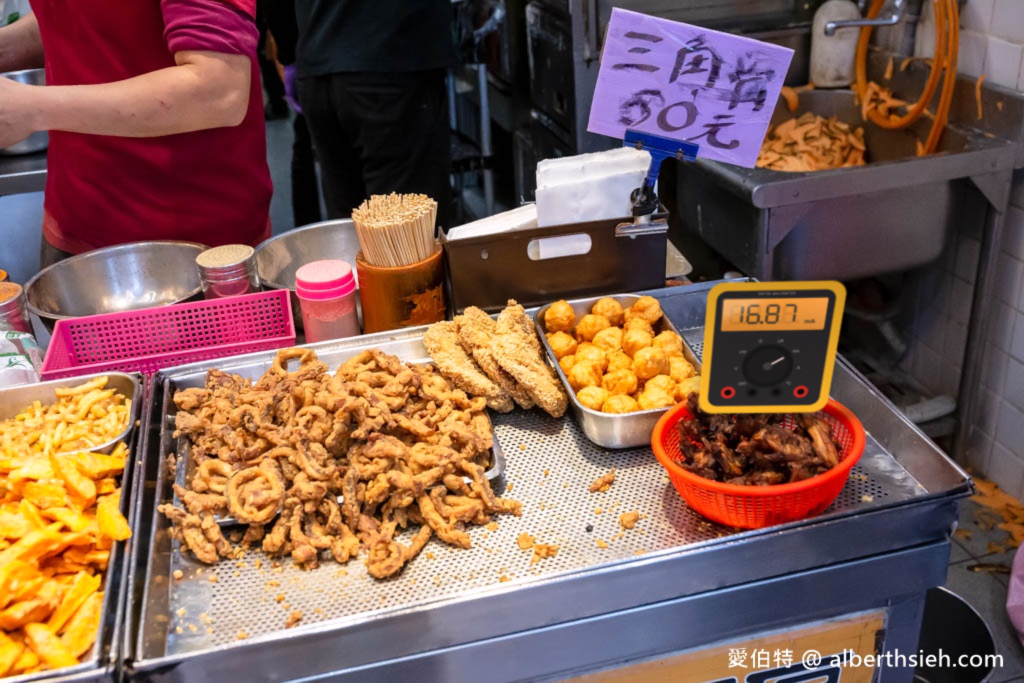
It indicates **16.87** mA
